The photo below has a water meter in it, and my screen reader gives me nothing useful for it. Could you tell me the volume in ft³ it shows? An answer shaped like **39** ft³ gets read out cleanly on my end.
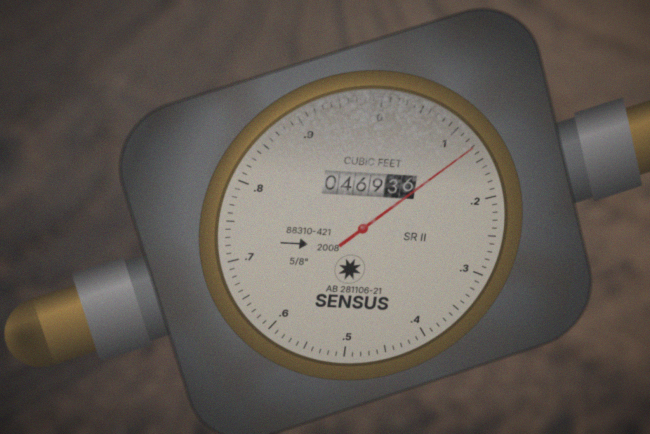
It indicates **46936.13** ft³
